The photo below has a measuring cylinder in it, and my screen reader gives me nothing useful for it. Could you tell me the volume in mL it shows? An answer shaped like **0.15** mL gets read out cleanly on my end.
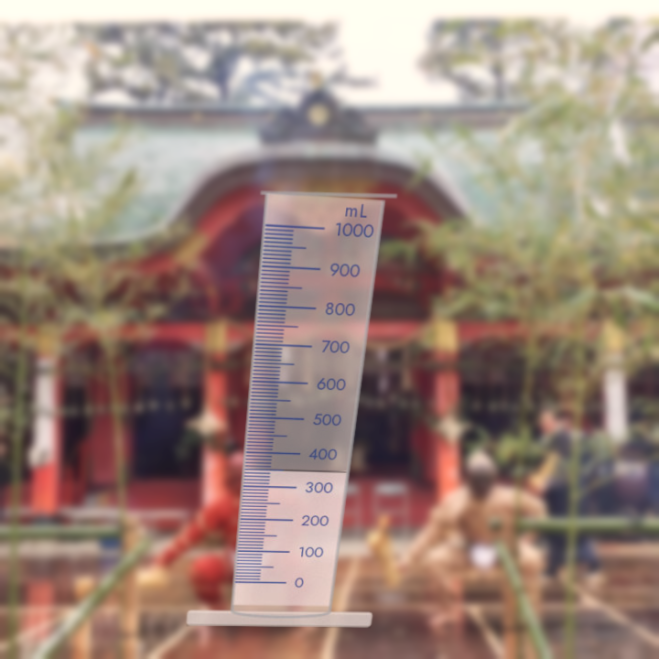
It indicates **350** mL
